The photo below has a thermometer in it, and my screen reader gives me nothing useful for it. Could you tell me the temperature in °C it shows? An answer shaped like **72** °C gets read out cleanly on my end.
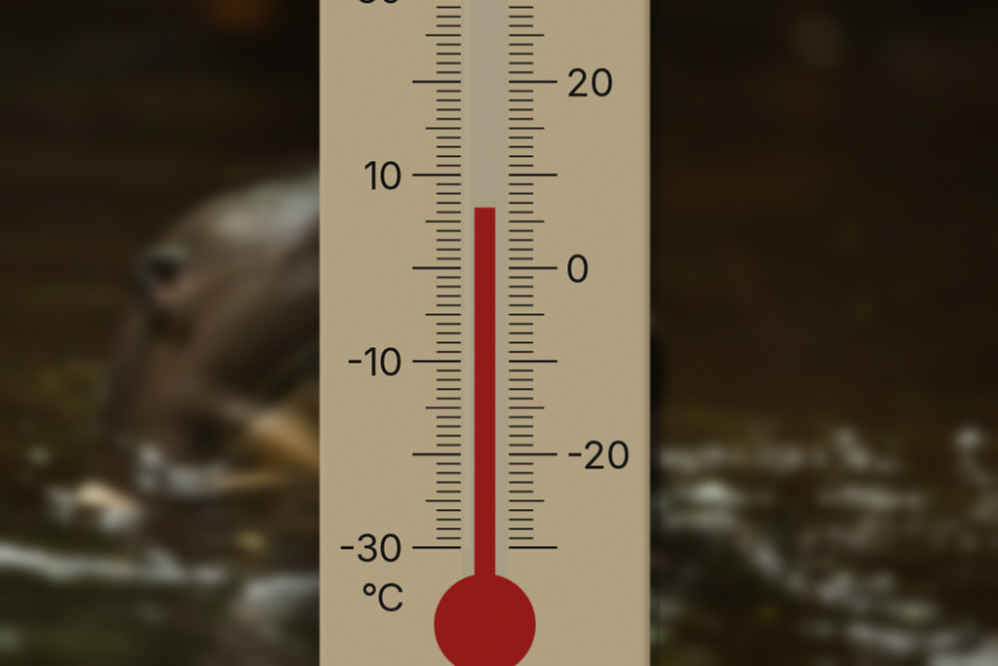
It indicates **6.5** °C
